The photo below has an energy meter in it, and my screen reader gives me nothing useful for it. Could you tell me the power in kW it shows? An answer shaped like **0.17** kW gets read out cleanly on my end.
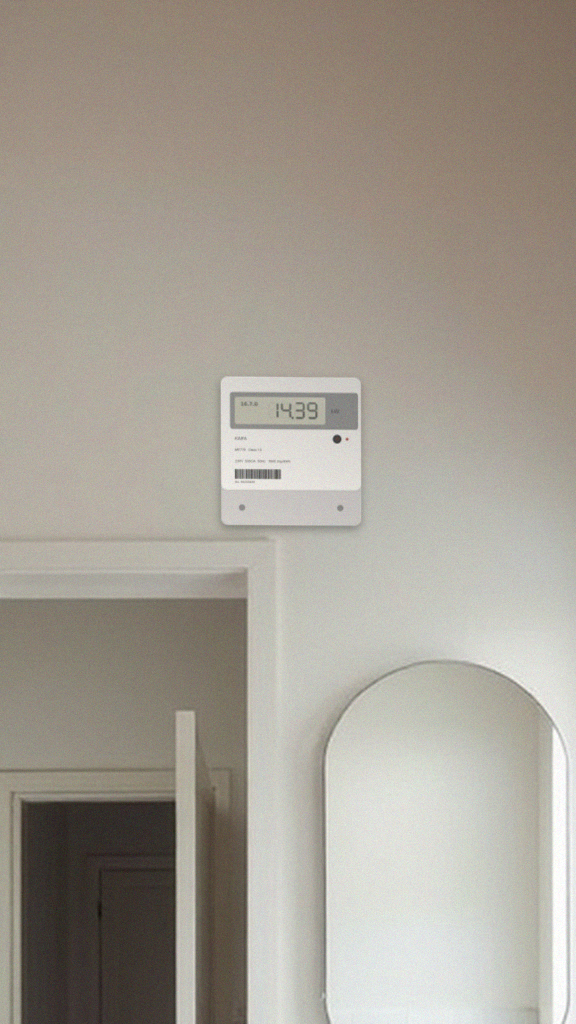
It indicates **14.39** kW
